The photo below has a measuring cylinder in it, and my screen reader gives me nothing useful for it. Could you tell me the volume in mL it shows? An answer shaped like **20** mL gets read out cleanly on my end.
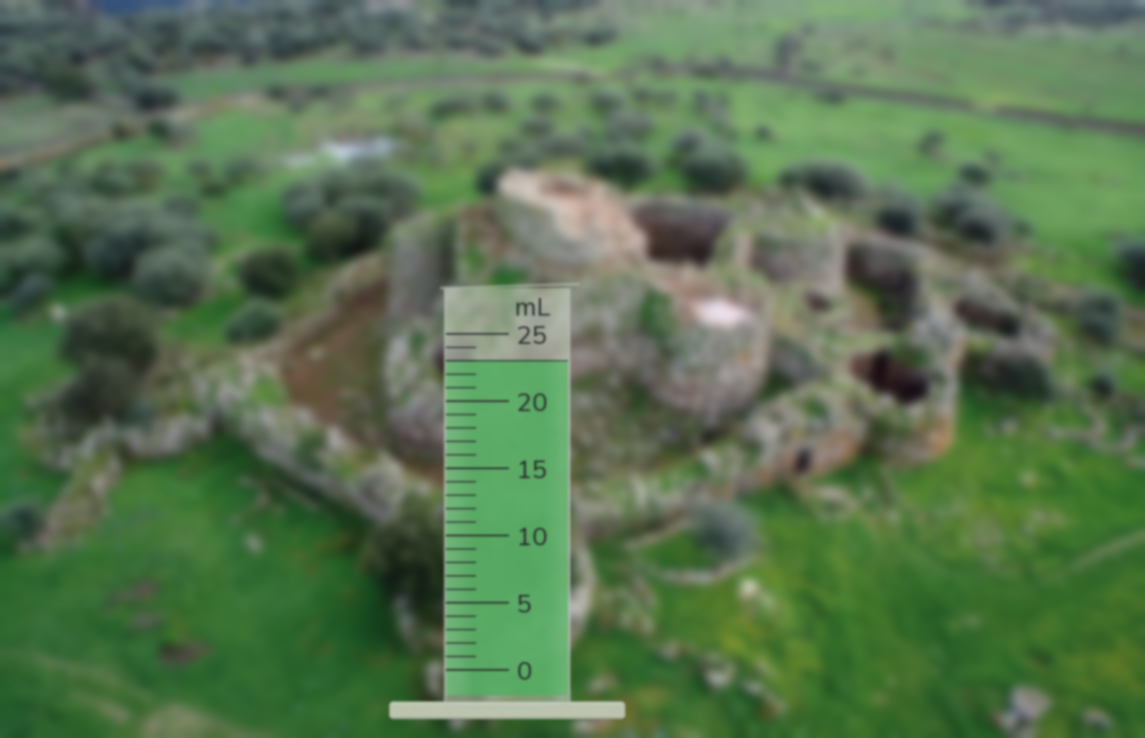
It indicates **23** mL
